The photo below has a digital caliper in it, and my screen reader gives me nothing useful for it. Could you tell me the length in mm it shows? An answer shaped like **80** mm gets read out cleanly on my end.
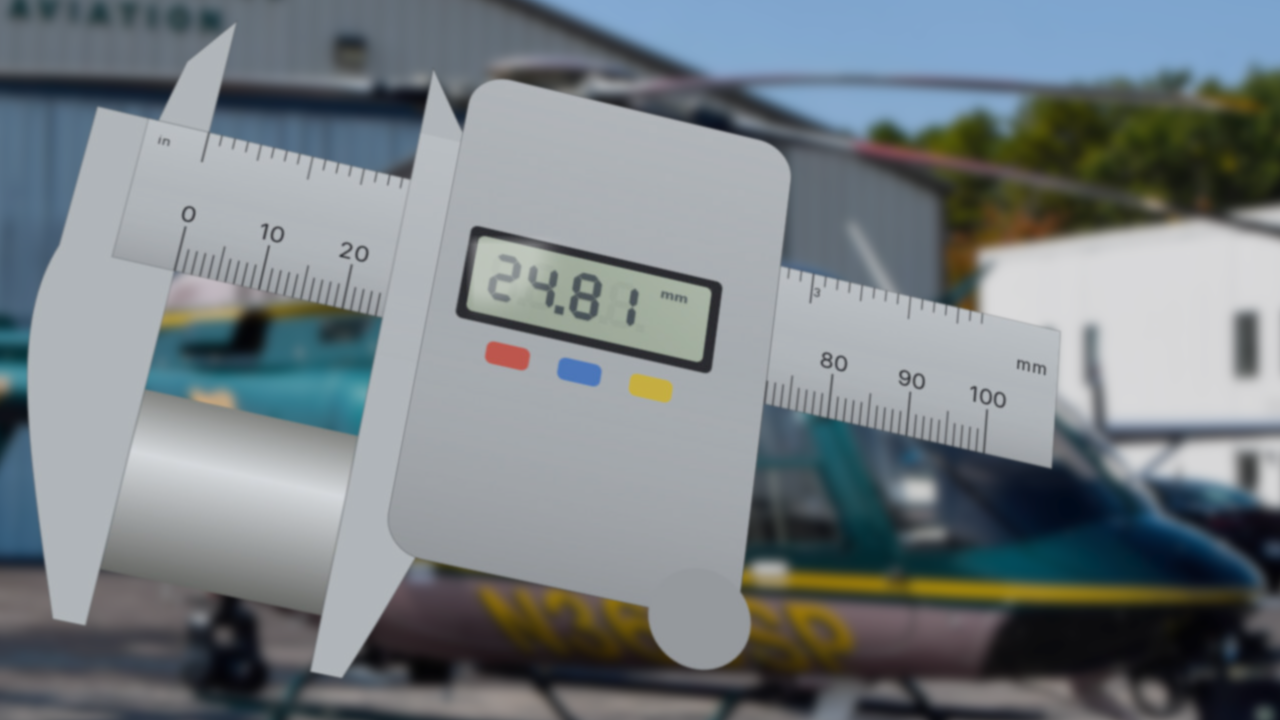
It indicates **24.81** mm
